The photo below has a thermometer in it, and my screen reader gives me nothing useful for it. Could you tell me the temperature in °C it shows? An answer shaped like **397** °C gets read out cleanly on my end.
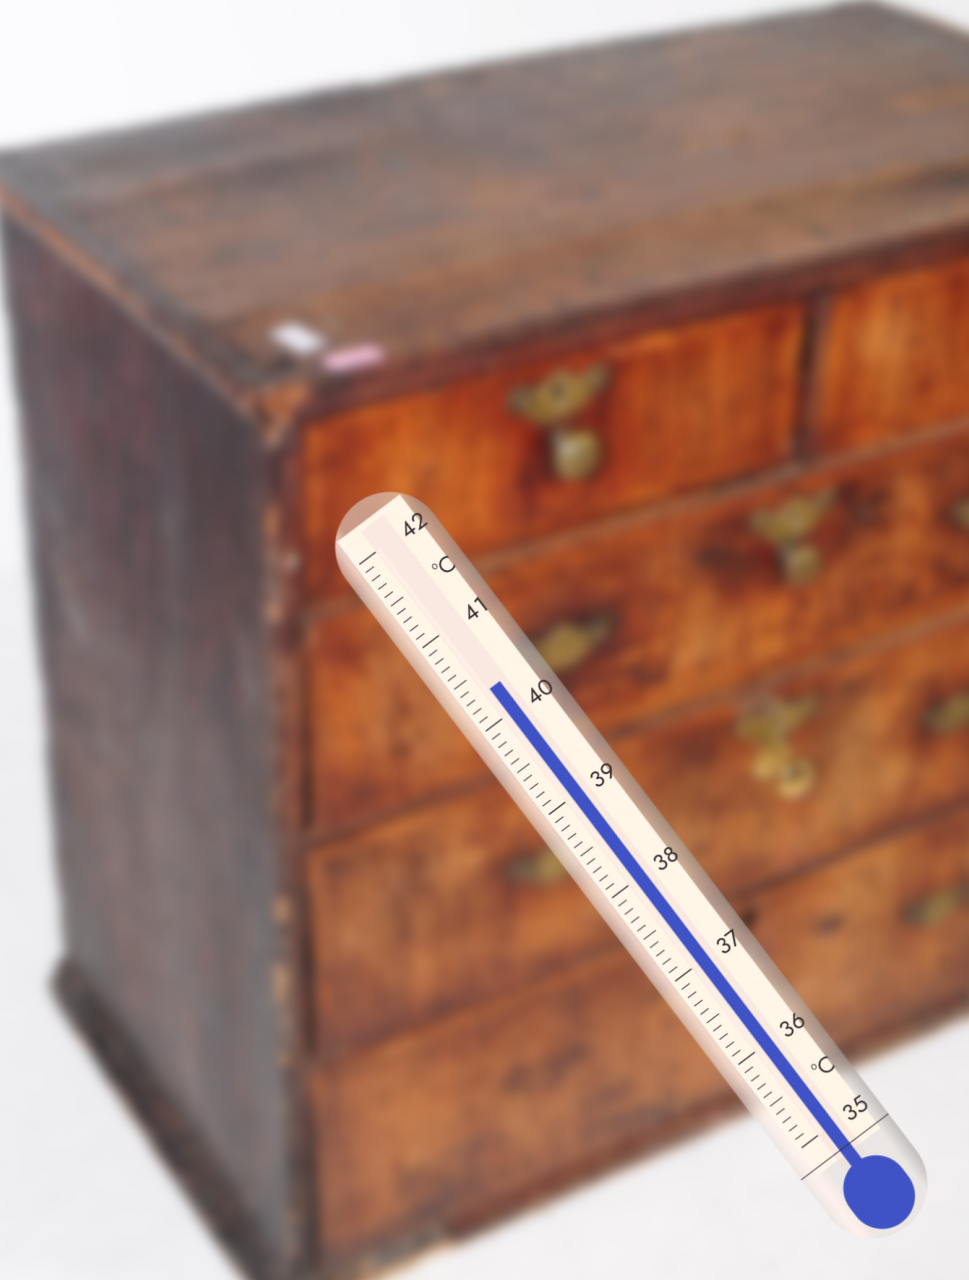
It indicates **40.3** °C
